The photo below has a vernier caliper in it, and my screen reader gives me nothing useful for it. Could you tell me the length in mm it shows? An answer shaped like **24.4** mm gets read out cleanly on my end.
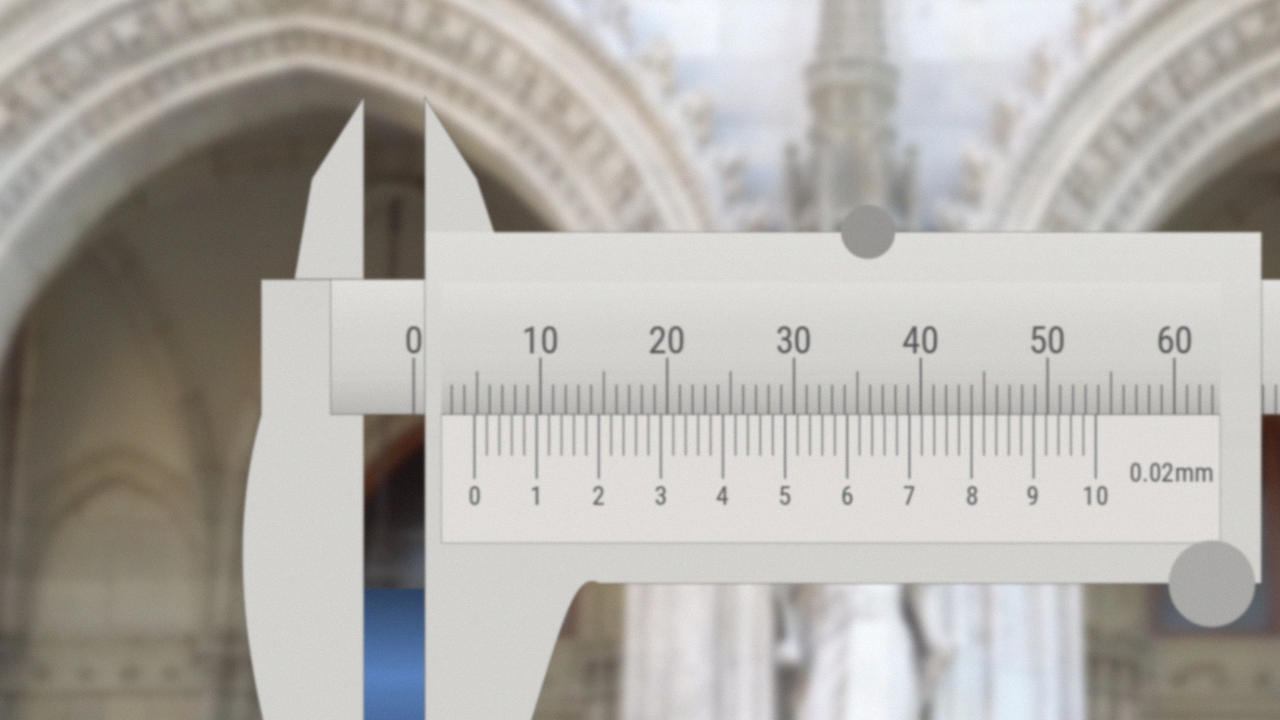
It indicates **4.8** mm
